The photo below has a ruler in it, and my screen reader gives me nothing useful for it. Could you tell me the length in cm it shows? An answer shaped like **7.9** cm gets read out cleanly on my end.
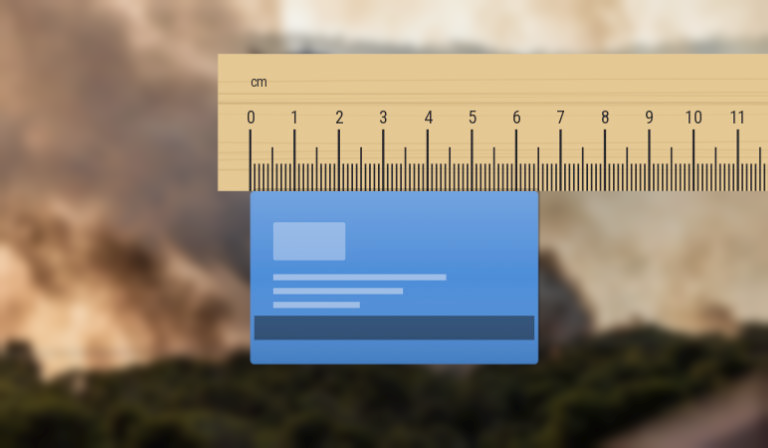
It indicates **6.5** cm
